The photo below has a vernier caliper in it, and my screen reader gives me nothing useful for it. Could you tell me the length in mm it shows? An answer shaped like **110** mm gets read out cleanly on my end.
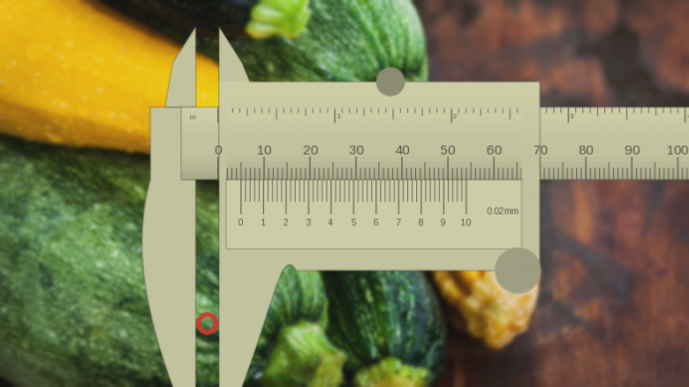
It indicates **5.0** mm
